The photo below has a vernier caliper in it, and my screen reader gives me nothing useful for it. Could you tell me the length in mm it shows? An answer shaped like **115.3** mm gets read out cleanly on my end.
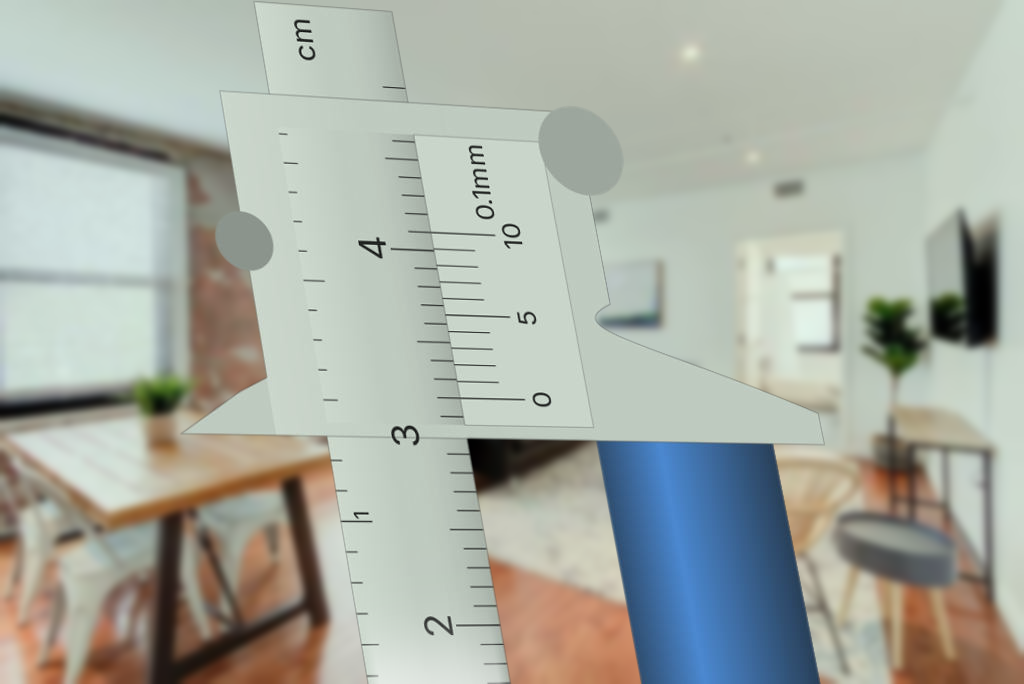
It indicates **32.0** mm
